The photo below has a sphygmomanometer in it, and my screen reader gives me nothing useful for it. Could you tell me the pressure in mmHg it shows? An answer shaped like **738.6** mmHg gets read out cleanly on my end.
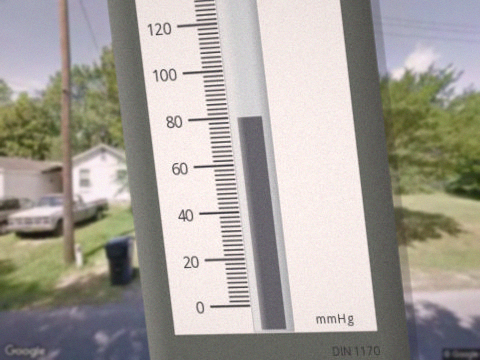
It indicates **80** mmHg
